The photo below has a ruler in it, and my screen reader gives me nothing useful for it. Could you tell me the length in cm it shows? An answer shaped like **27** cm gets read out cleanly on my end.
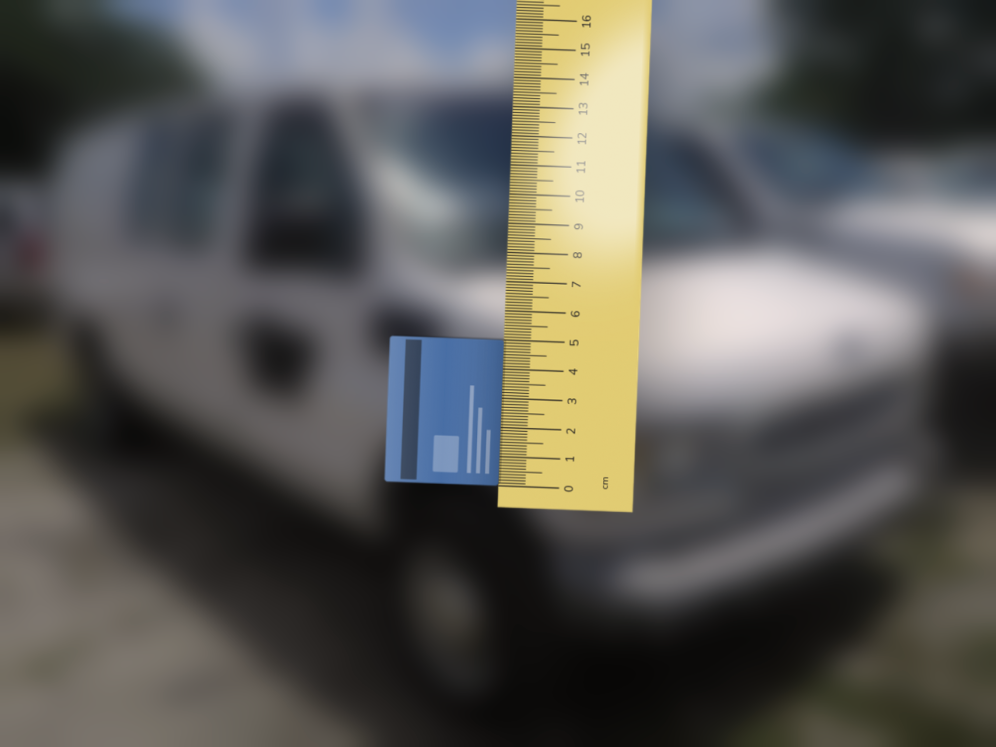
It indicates **5** cm
